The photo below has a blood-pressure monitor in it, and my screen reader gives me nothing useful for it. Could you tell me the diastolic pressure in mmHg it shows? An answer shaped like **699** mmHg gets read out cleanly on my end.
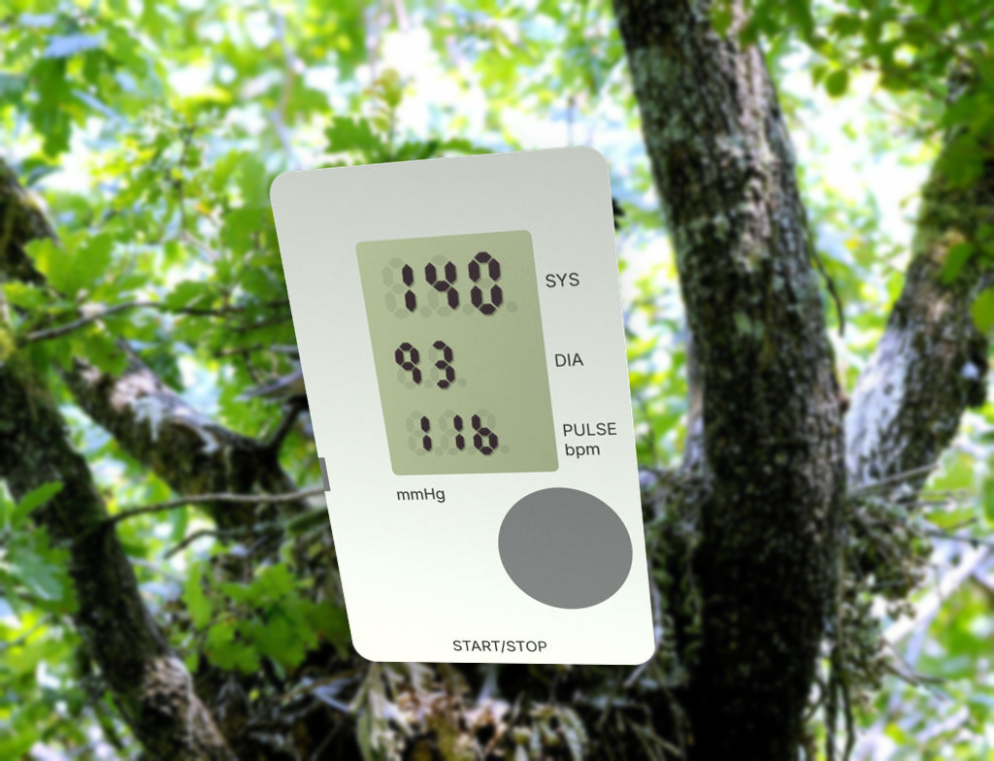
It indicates **93** mmHg
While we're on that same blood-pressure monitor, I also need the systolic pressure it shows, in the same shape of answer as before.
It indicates **140** mmHg
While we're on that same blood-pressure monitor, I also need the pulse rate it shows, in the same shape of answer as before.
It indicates **116** bpm
